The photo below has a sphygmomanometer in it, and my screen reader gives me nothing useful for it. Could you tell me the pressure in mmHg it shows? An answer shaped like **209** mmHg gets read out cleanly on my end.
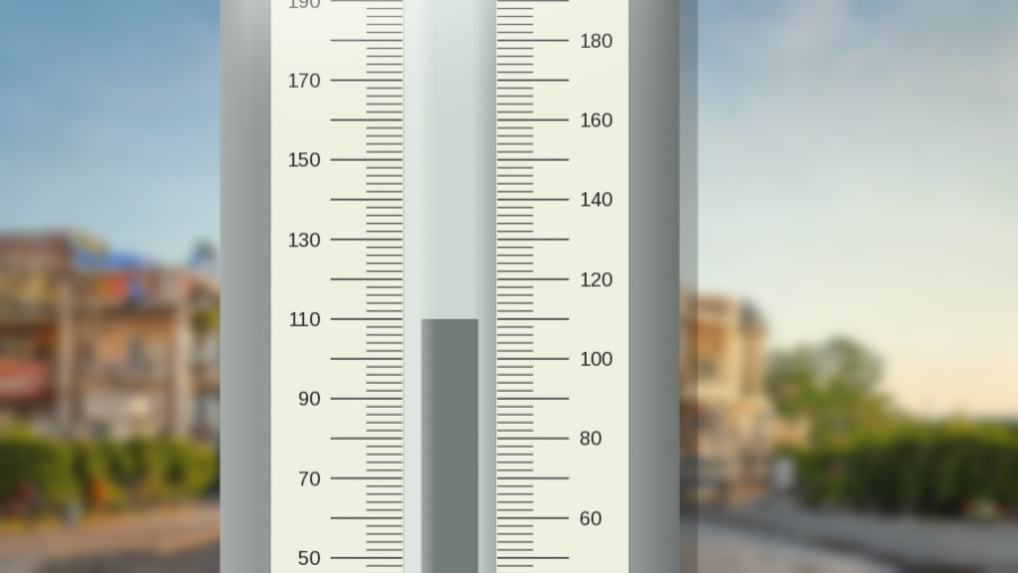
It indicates **110** mmHg
